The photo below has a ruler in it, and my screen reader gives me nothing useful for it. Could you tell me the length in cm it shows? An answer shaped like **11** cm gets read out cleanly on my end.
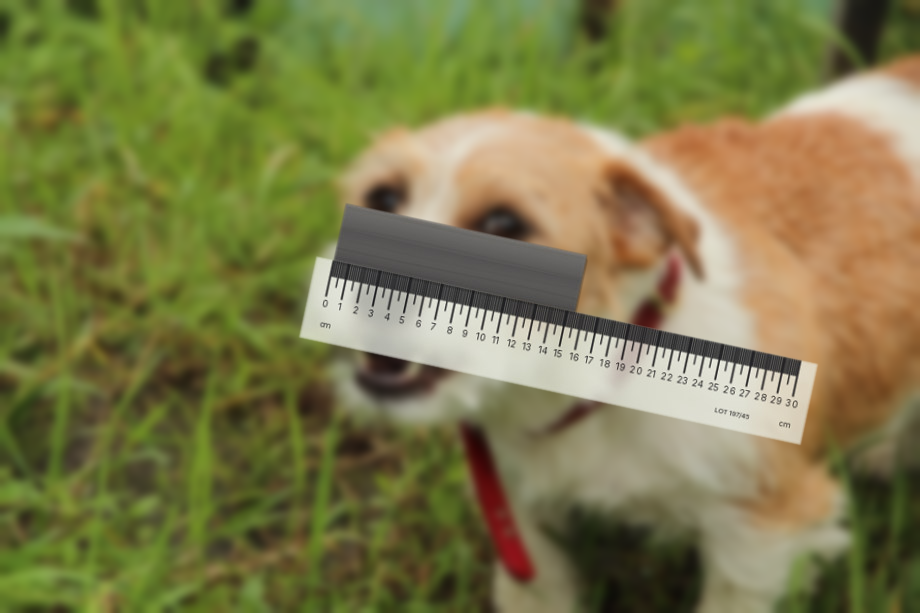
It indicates **15.5** cm
